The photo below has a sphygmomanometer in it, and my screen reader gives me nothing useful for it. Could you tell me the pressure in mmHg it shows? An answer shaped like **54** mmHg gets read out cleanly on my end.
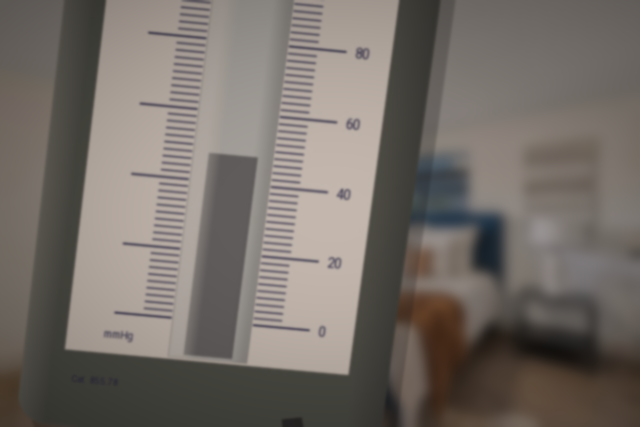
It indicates **48** mmHg
